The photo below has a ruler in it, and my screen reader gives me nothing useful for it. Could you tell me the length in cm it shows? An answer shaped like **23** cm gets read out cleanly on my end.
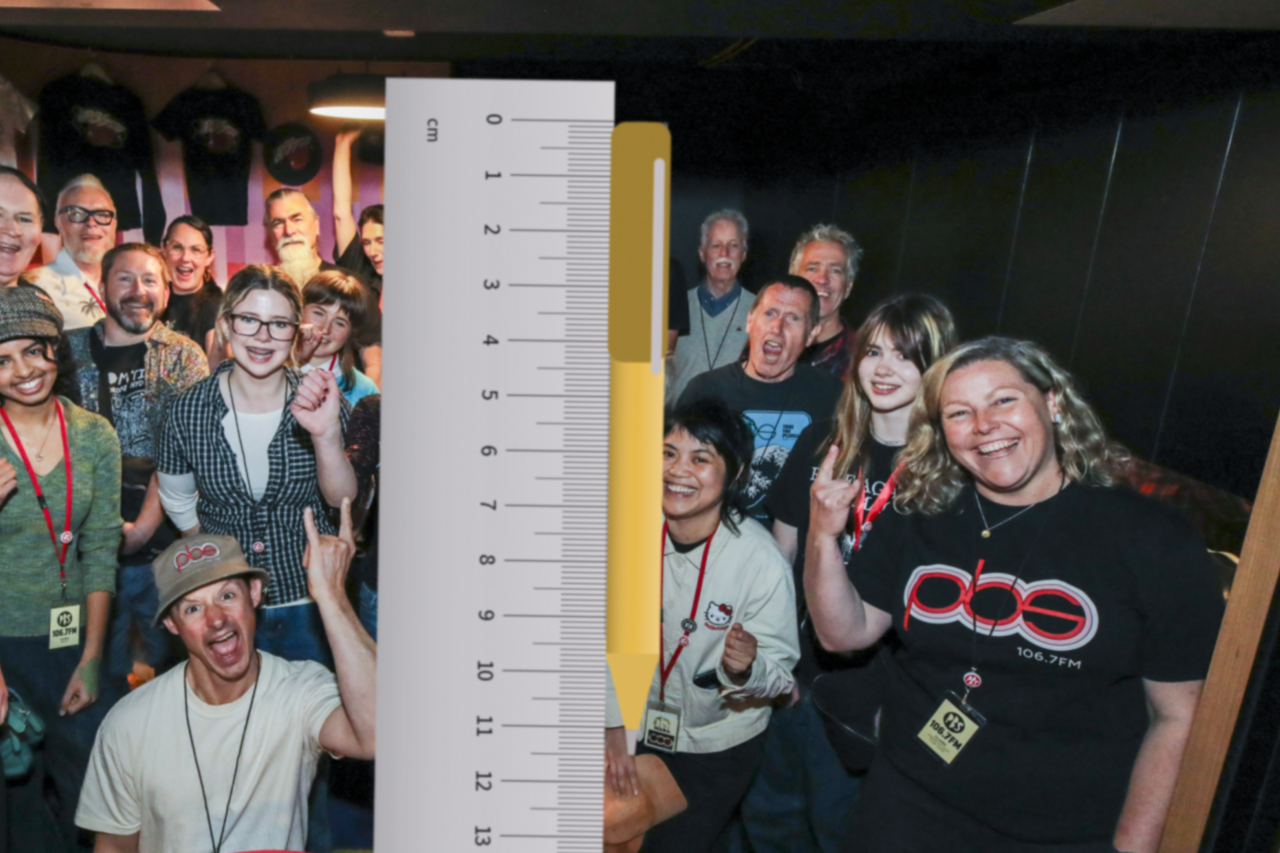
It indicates **11.5** cm
